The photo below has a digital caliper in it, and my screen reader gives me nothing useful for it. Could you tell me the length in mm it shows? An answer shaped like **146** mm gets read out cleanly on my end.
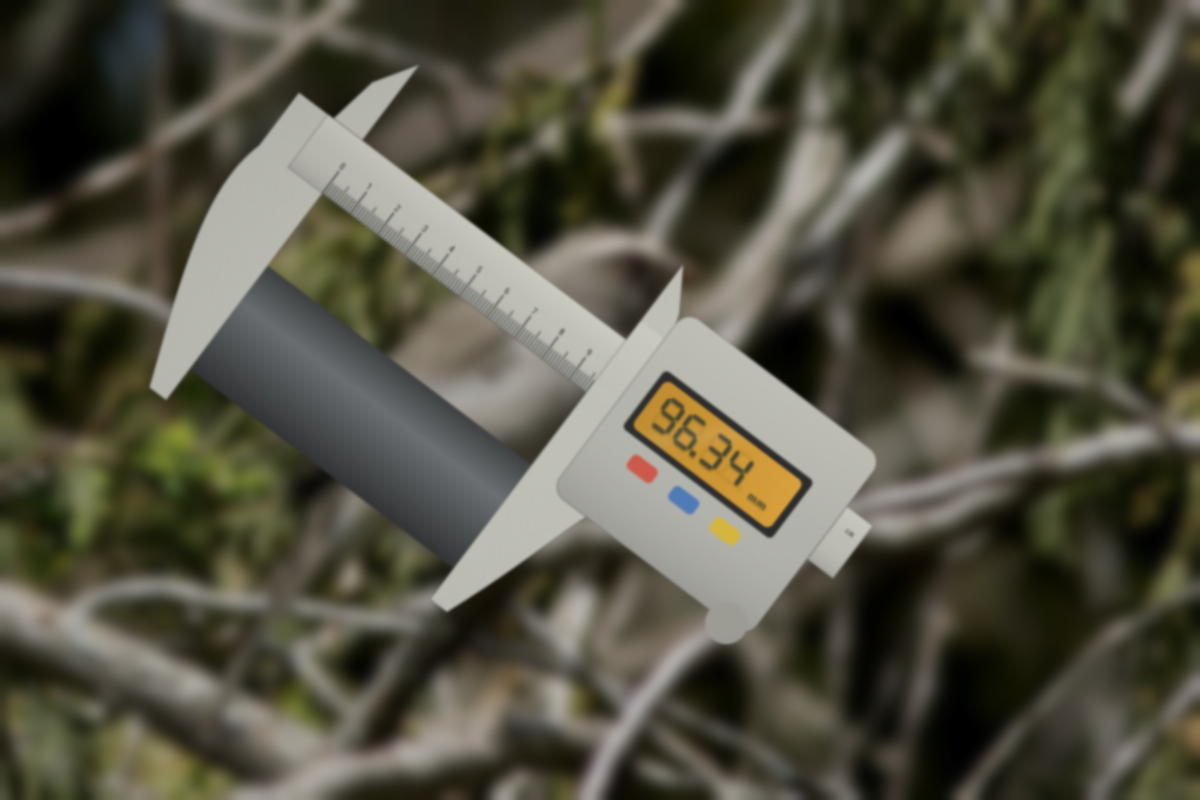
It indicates **96.34** mm
